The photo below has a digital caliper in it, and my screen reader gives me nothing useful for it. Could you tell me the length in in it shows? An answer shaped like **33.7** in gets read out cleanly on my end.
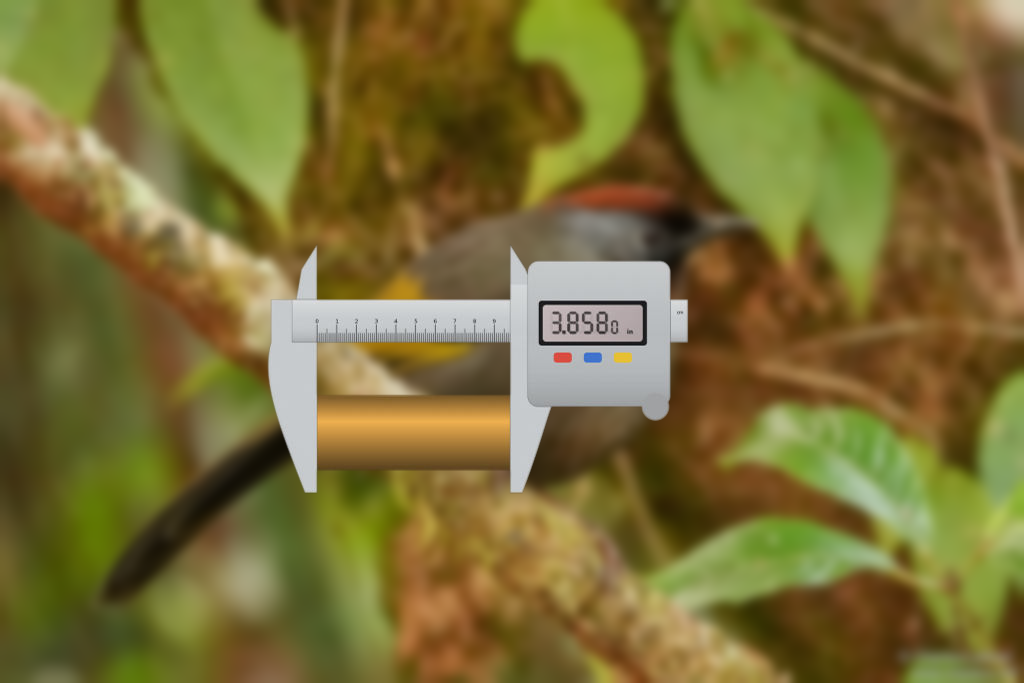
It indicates **3.8580** in
